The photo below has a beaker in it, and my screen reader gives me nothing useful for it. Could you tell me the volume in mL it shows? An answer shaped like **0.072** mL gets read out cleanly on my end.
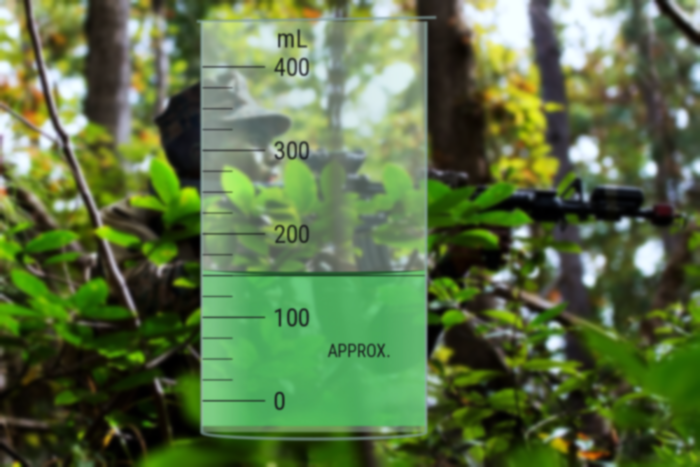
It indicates **150** mL
